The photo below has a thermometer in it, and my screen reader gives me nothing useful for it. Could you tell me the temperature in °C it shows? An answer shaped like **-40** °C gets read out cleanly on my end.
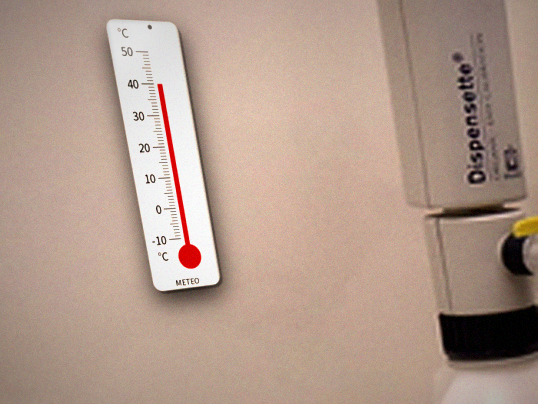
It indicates **40** °C
